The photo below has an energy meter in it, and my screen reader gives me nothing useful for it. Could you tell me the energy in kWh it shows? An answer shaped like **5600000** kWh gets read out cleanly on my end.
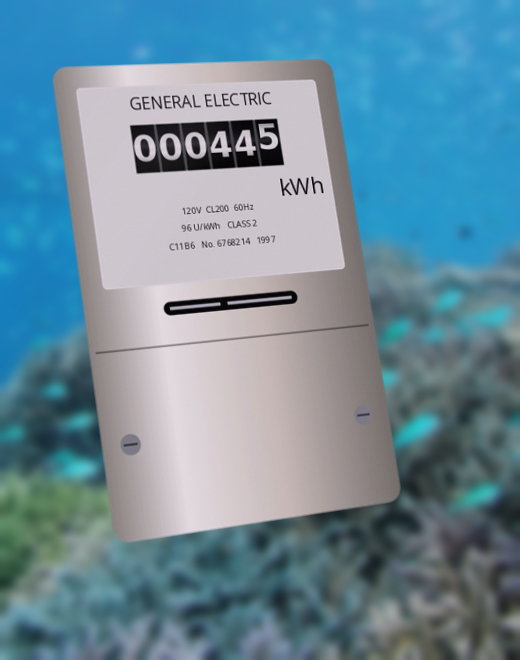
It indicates **445** kWh
